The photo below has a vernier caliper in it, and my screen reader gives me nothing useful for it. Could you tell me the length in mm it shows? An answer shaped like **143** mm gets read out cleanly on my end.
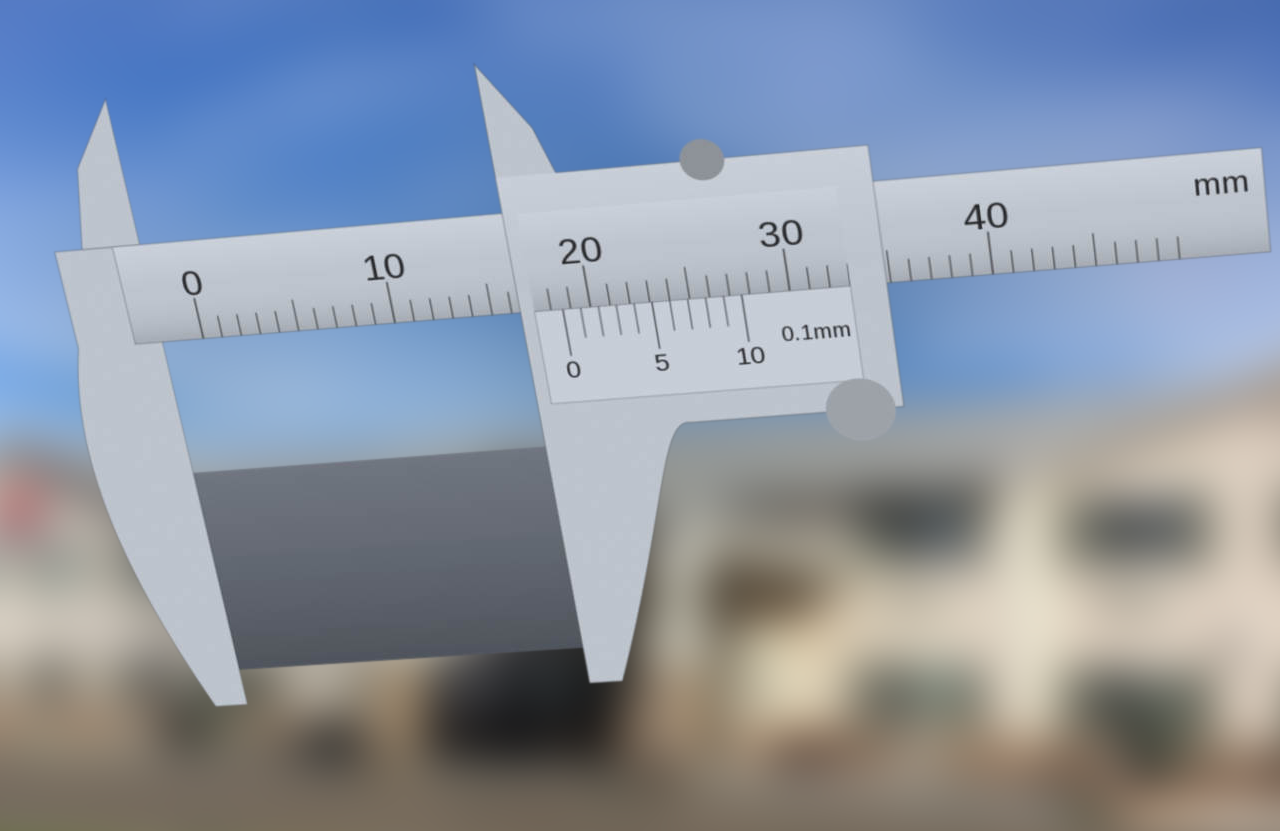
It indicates **18.6** mm
